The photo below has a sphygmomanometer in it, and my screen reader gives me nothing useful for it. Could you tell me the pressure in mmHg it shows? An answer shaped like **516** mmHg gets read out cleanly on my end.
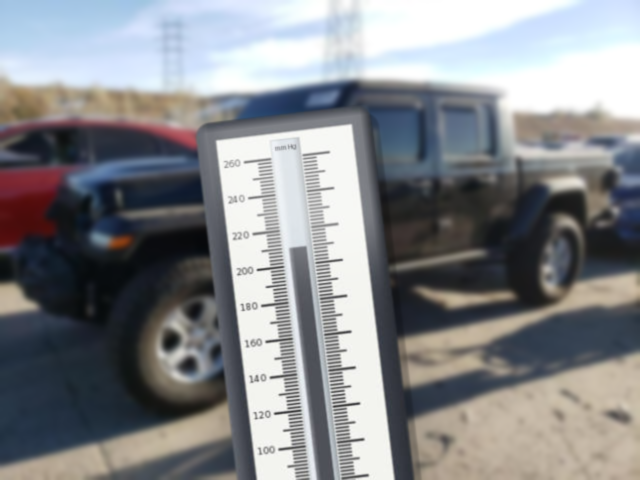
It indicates **210** mmHg
